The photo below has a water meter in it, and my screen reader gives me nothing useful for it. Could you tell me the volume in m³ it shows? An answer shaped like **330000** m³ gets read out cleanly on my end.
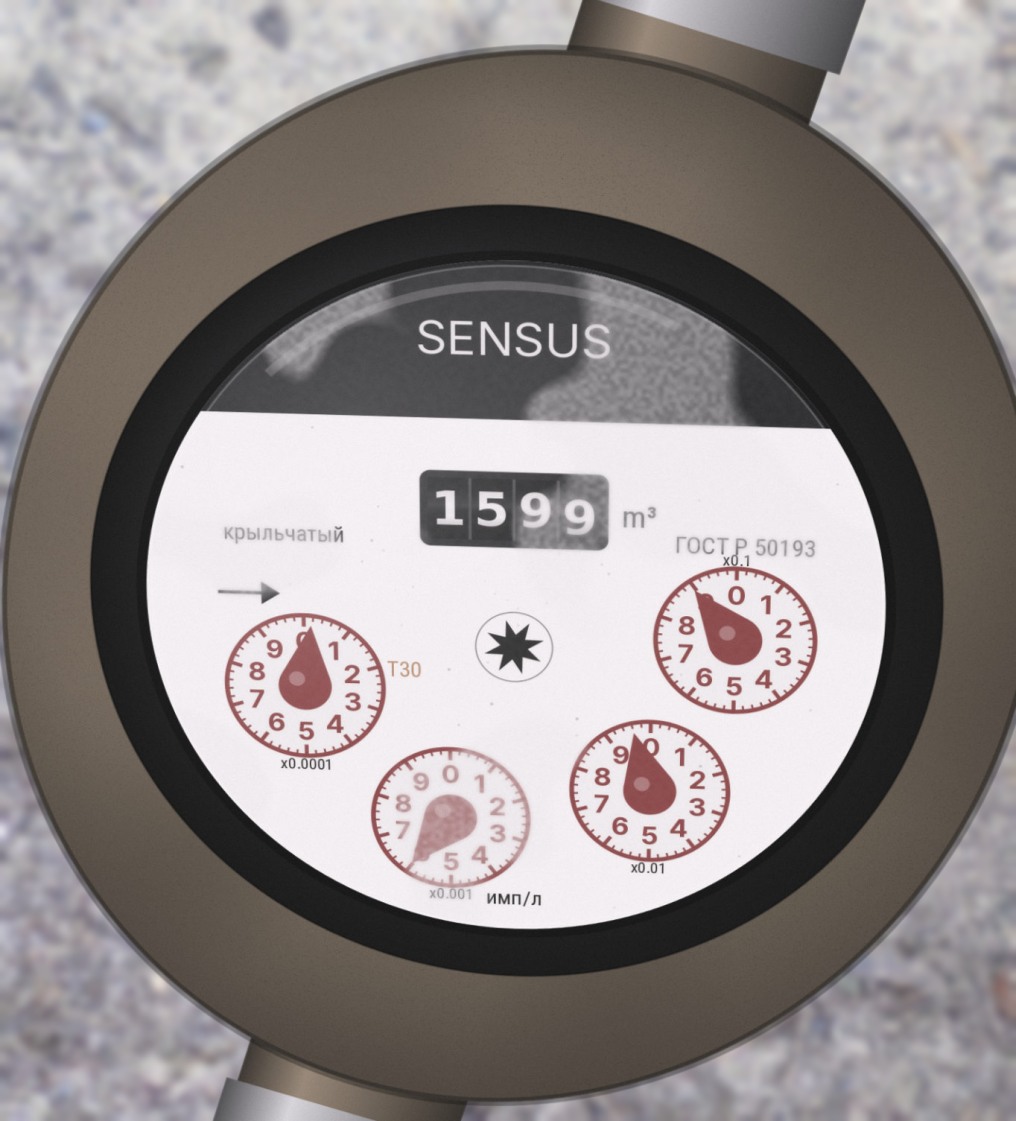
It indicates **1598.8960** m³
